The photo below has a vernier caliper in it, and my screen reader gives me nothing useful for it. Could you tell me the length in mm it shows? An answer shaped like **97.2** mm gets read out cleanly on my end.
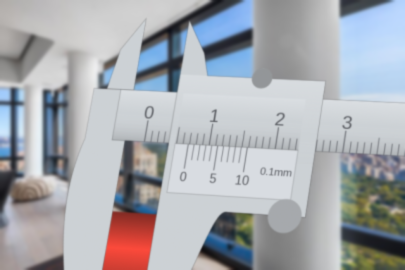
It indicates **6.8** mm
